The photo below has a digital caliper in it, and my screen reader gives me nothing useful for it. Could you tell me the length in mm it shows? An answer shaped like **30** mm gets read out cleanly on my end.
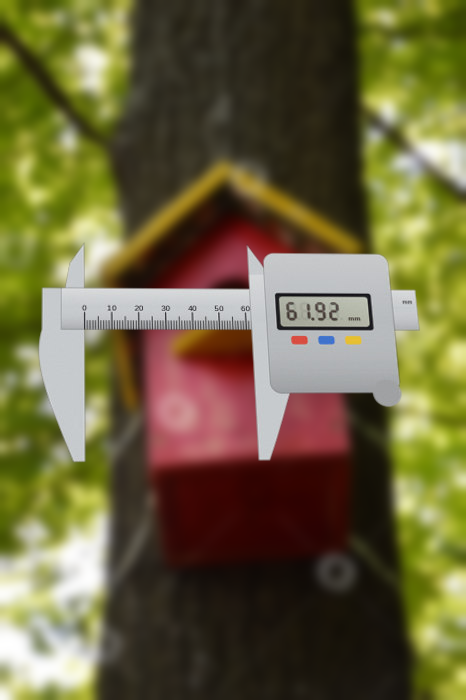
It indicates **61.92** mm
